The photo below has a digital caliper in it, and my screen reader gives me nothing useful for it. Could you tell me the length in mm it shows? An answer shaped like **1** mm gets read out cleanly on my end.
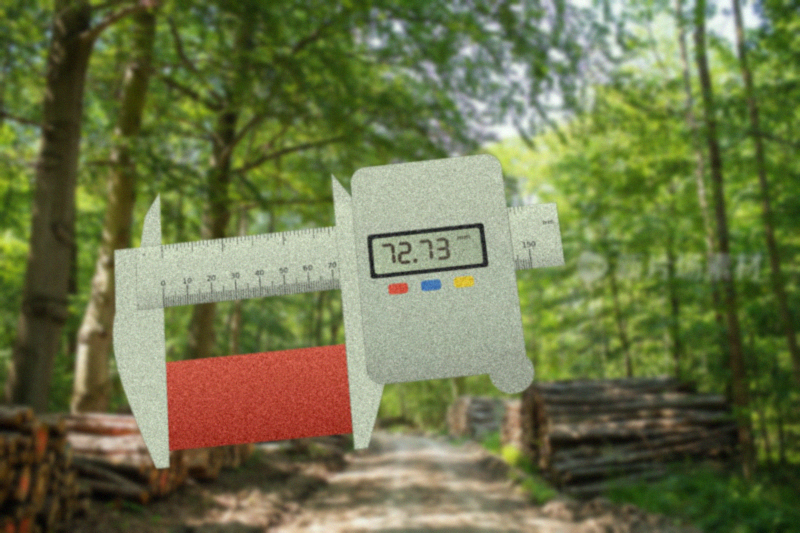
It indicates **72.73** mm
